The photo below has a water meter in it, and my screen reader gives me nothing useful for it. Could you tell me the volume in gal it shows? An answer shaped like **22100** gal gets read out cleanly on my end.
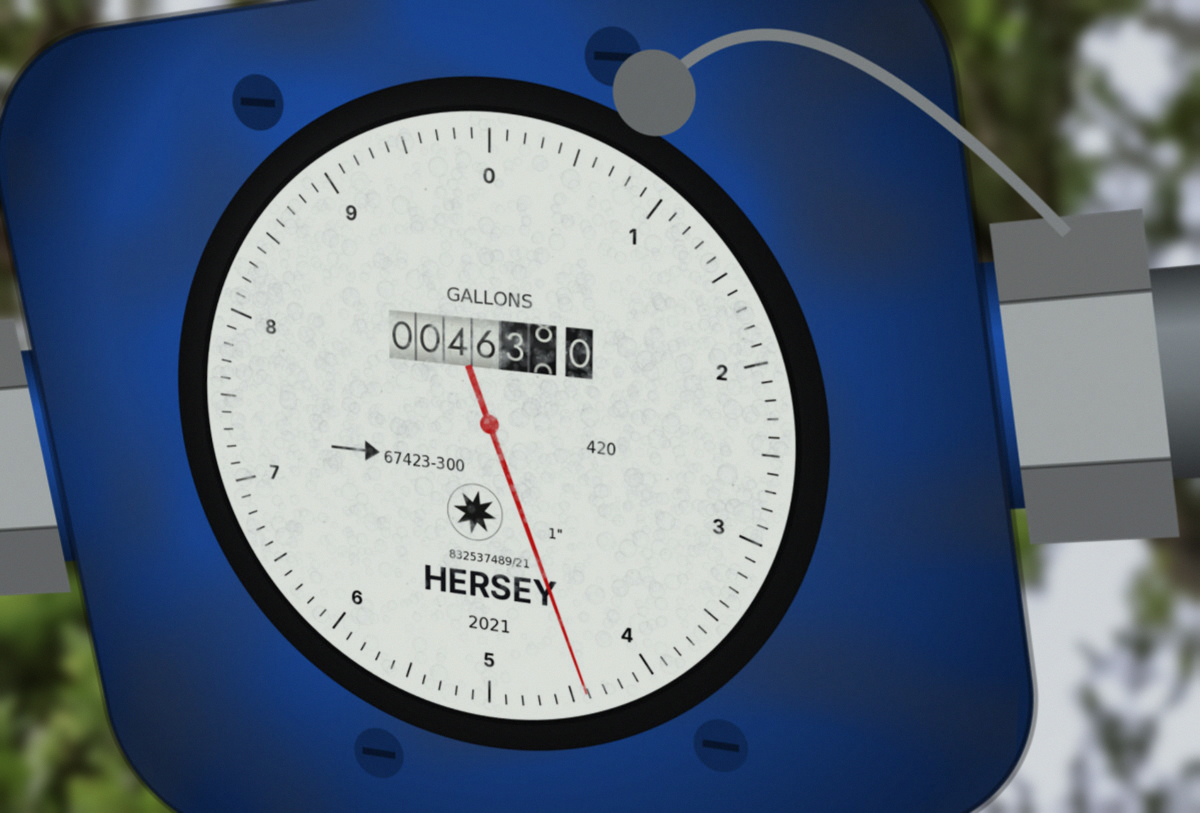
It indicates **46384.4** gal
